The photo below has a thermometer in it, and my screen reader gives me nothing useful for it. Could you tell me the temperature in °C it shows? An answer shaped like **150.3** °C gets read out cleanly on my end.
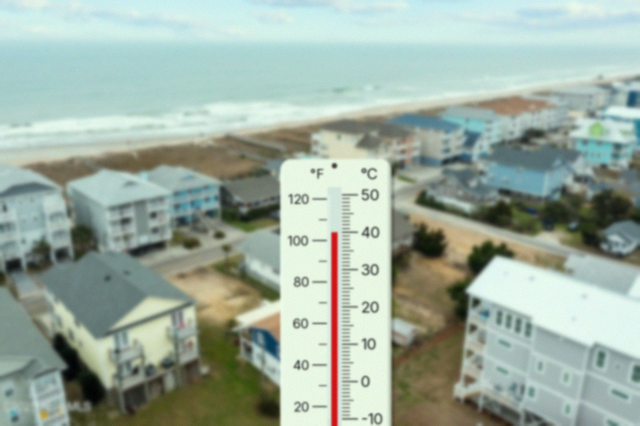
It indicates **40** °C
